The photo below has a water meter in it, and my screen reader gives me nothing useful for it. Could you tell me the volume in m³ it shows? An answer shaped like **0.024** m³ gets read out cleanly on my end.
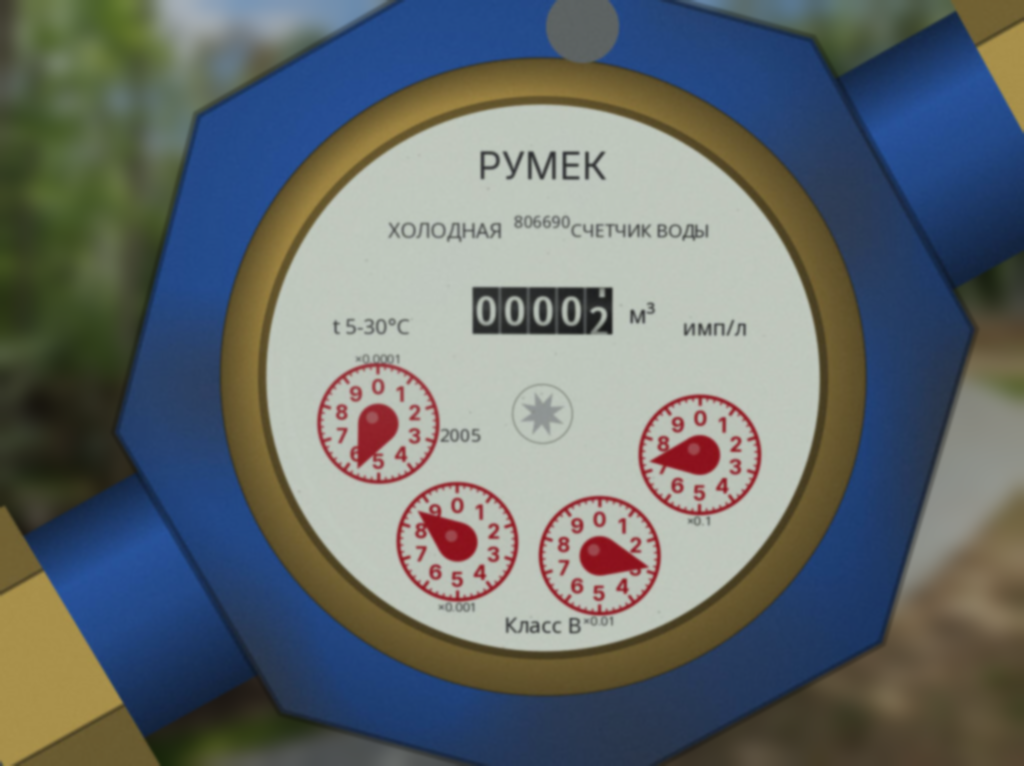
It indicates **1.7285** m³
